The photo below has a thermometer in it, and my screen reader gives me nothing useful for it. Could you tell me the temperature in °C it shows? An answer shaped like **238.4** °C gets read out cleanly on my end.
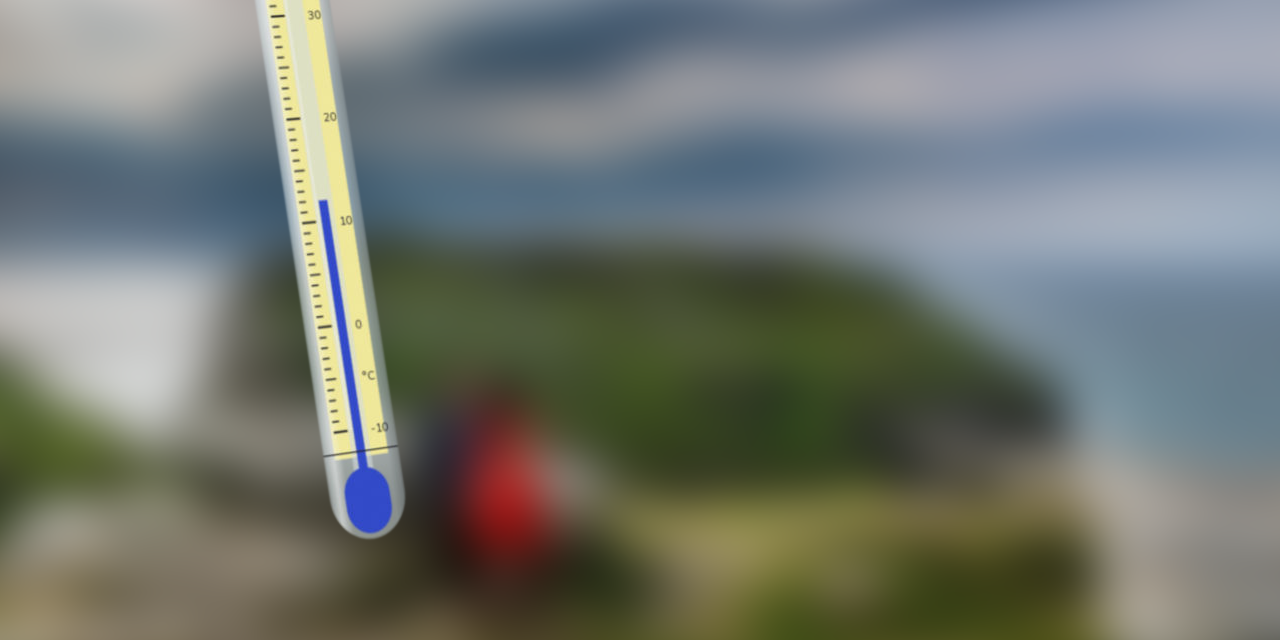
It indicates **12** °C
